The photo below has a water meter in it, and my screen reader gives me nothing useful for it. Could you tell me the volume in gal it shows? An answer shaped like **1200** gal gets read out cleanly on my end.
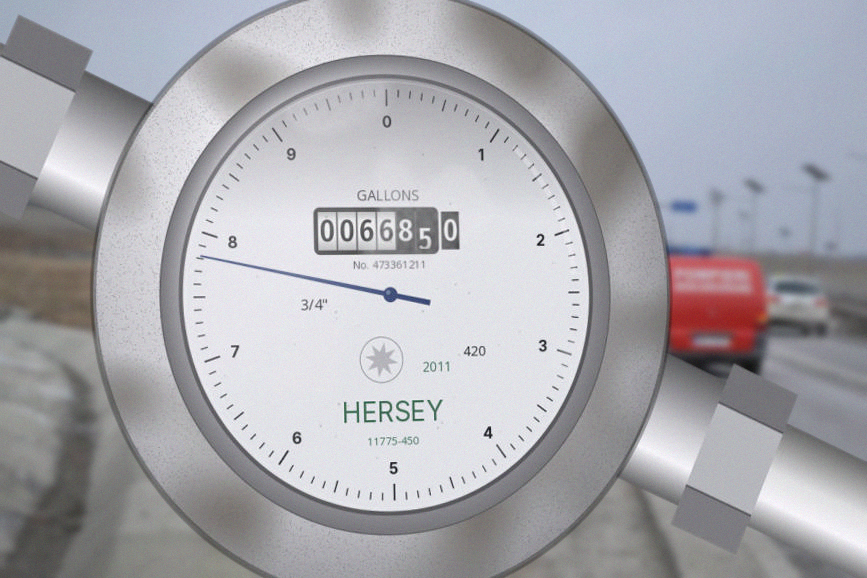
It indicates **66847.8** gal
